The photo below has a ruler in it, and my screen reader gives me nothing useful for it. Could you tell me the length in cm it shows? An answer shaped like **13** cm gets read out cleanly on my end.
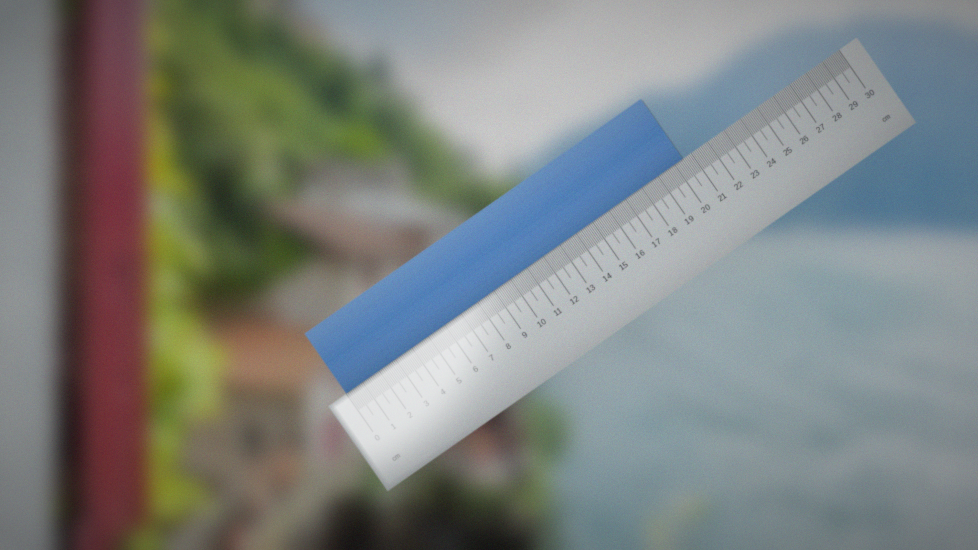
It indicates **20.5** cm
